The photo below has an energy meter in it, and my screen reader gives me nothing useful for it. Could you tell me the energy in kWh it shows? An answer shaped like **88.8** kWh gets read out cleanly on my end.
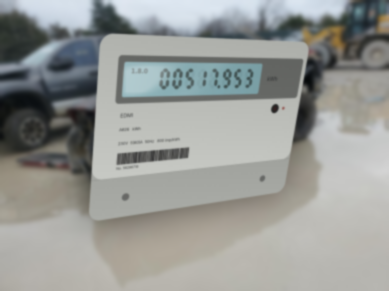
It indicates **517.953** kWh
